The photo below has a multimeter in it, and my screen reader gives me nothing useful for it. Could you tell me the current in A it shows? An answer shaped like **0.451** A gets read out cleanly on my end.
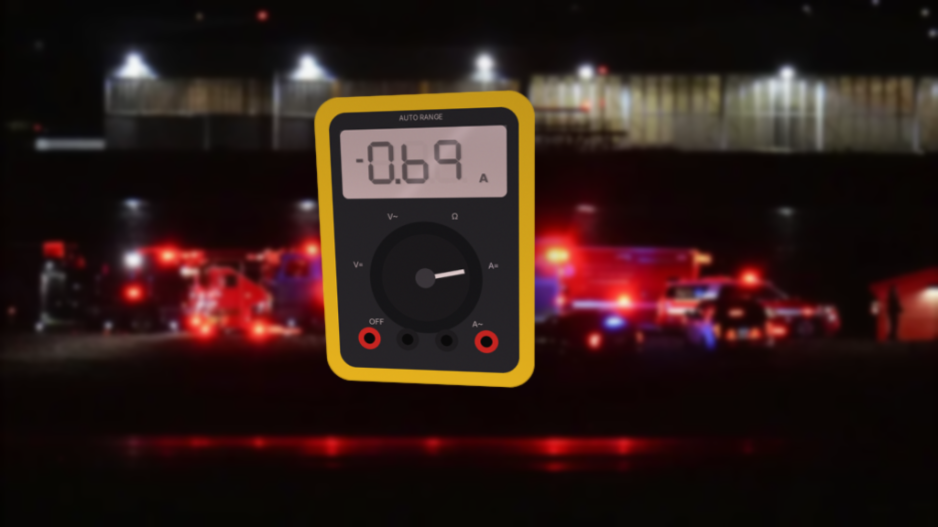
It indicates **-0.69** A
